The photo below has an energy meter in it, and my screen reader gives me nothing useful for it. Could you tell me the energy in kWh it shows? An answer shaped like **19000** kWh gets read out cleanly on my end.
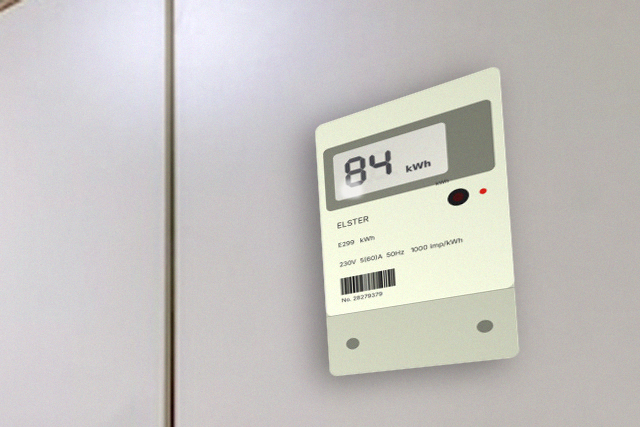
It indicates **84** kWh
